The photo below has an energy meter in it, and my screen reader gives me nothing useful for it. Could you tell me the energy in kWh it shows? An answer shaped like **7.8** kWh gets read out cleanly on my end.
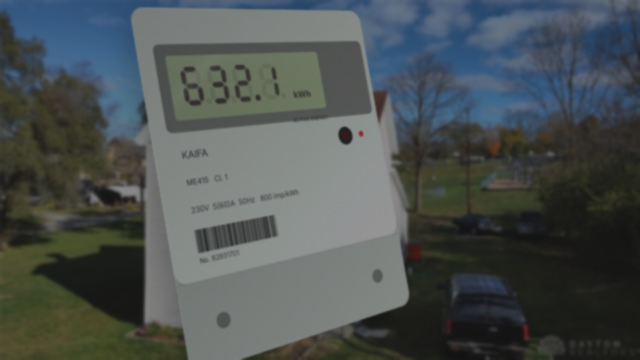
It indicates **632.1** kWh
